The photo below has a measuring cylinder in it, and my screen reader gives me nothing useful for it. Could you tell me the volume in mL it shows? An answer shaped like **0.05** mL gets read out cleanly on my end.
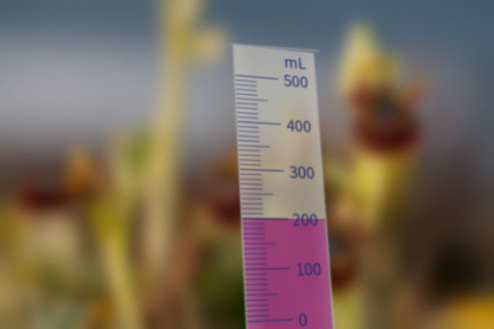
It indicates **200** mL
